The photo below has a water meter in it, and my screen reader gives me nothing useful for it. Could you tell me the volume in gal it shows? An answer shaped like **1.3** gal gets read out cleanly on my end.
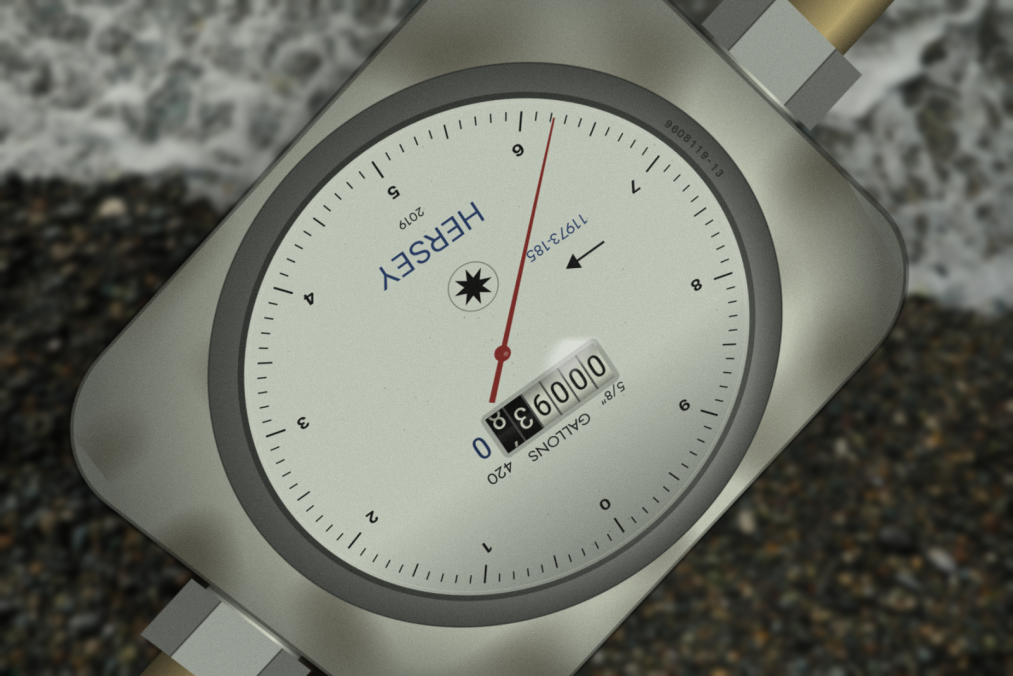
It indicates **9376.2** gal
